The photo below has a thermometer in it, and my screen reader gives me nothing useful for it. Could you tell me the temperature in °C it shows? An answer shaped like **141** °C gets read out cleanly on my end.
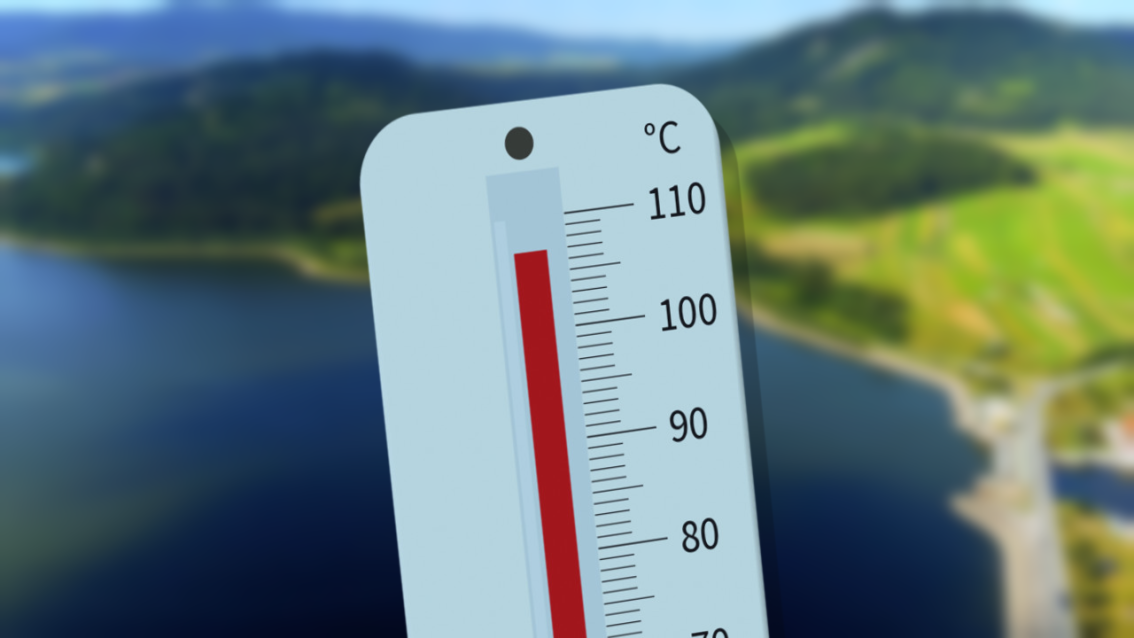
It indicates **107** °C
